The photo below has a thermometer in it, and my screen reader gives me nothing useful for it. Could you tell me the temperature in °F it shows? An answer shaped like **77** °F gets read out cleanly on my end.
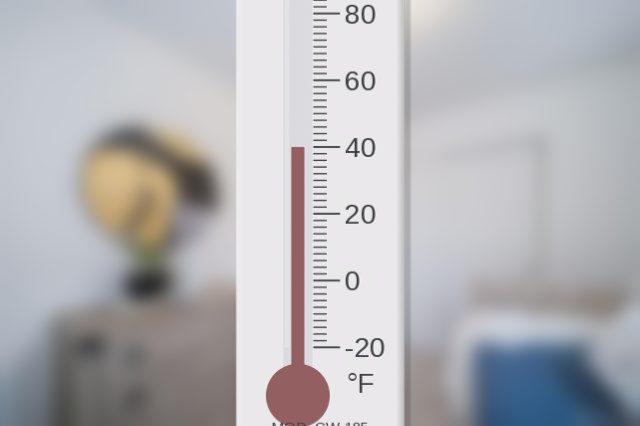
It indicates **40** °F
